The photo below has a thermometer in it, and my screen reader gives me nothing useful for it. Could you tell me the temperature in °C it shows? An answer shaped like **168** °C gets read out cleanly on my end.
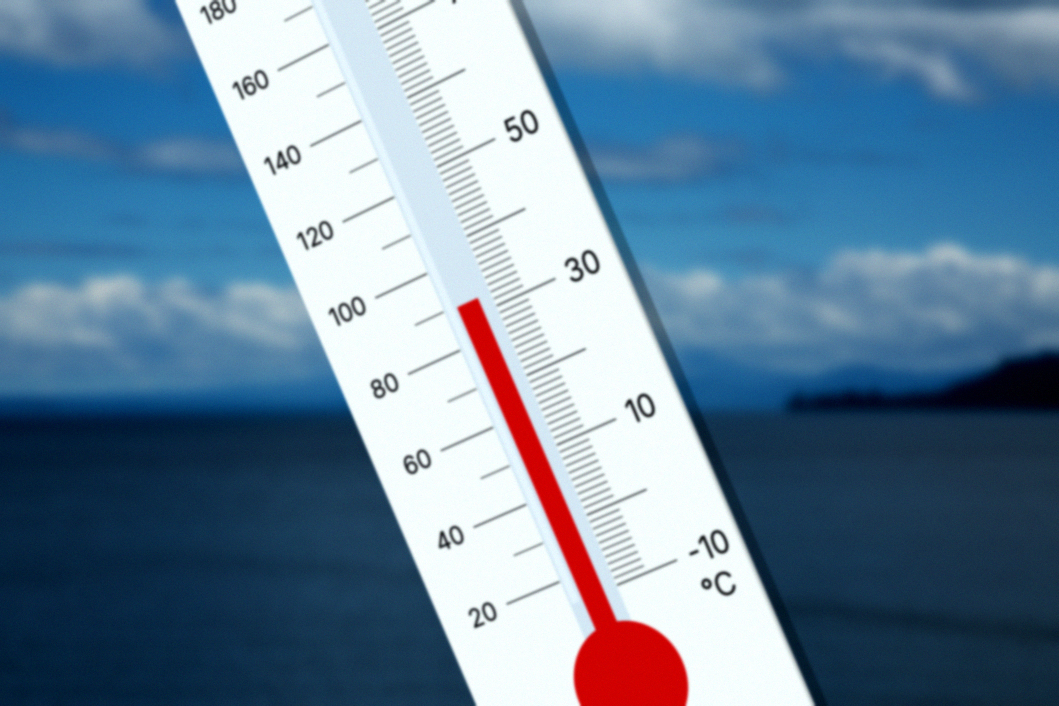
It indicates **32** °C
